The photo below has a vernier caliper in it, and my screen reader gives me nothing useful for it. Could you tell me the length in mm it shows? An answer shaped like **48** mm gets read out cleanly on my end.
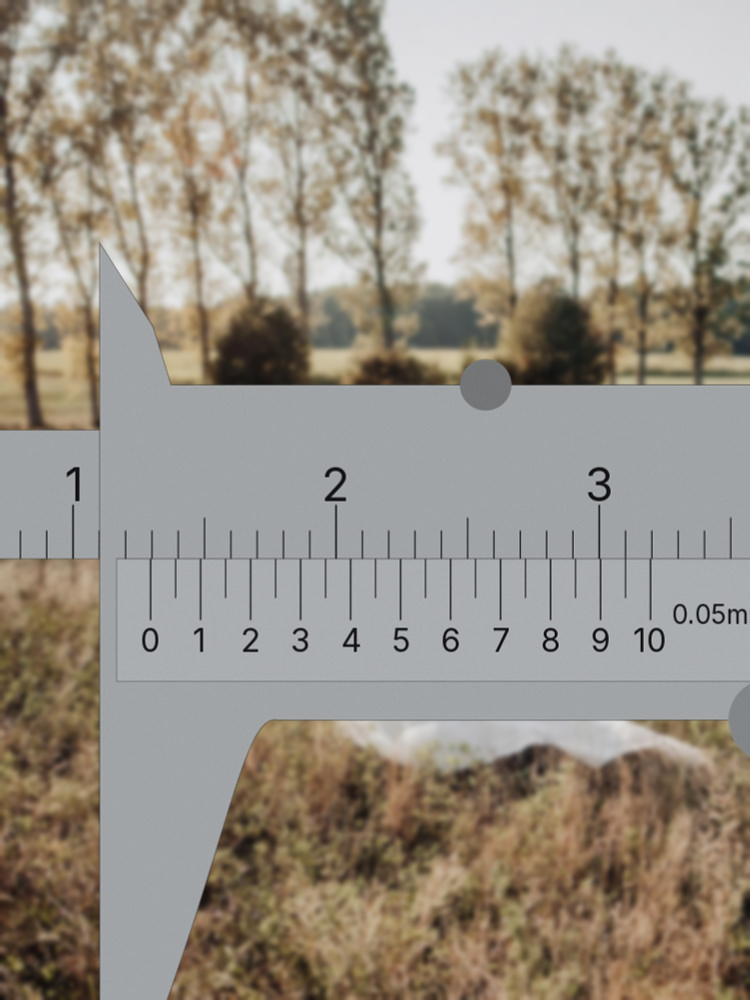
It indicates **12.95** mm
